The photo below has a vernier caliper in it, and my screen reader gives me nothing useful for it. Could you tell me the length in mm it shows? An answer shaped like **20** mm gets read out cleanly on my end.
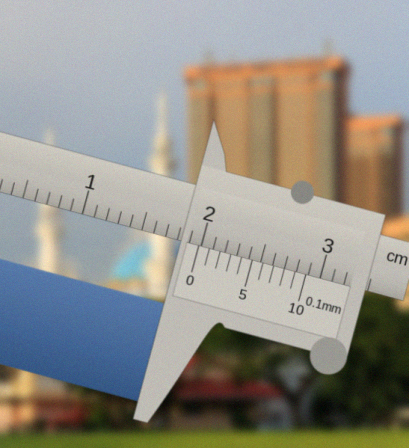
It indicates **19.8** mm
